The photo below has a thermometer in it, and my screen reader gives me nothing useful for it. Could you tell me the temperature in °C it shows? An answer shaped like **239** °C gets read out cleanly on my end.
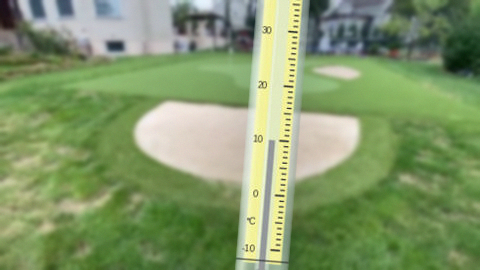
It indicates **10** °C
